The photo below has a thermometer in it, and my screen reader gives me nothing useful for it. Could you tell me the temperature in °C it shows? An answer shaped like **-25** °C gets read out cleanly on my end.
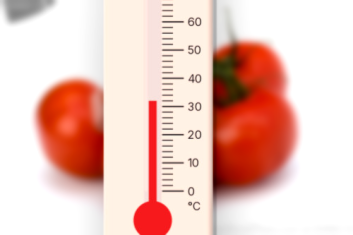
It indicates **32** °C
